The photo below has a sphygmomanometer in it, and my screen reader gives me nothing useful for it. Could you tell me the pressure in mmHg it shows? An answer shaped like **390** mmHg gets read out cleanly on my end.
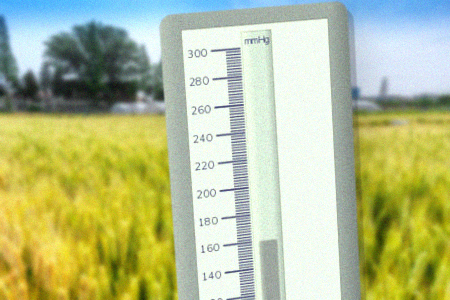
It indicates **160** mmHg
